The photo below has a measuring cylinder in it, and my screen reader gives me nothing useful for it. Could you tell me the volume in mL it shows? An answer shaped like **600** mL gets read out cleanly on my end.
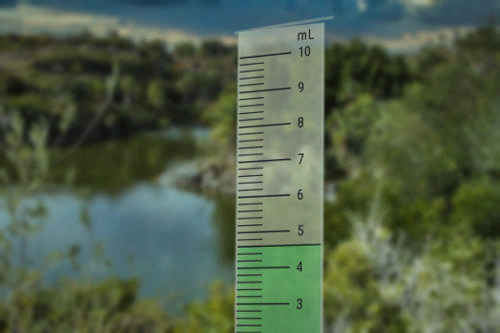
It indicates **4.6** mL
